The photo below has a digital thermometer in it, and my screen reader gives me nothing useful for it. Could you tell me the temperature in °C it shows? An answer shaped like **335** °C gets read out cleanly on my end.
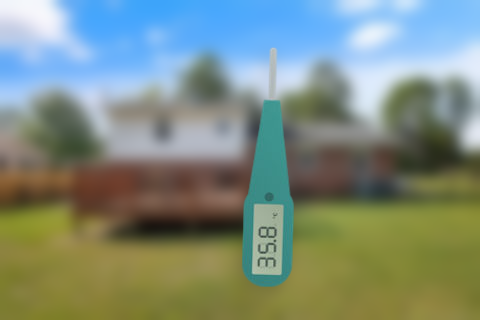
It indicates **35.8** °C
